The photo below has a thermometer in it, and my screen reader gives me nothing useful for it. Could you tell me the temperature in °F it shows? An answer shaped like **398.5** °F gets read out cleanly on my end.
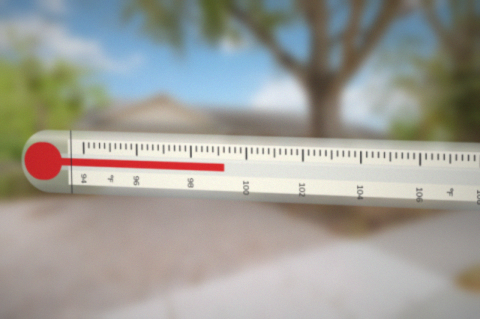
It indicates **99.2** °F
